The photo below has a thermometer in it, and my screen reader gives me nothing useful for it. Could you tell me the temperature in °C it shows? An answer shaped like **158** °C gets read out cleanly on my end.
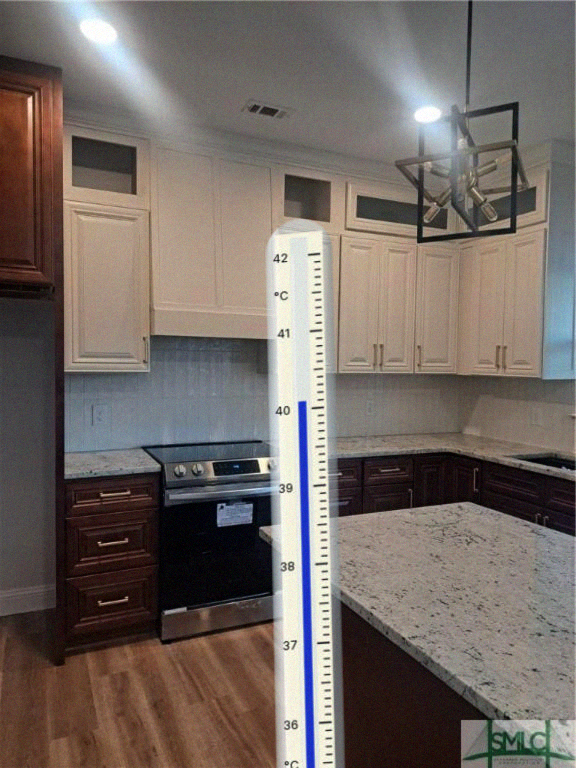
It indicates **40.1** °C
